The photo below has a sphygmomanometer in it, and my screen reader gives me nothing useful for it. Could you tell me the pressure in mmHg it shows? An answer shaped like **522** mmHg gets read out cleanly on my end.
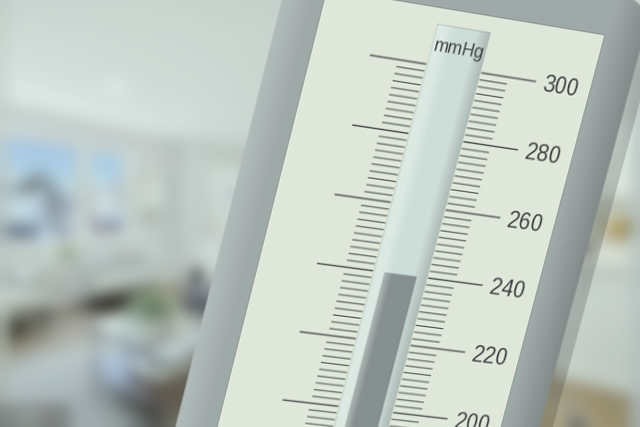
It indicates **240** mmHg
